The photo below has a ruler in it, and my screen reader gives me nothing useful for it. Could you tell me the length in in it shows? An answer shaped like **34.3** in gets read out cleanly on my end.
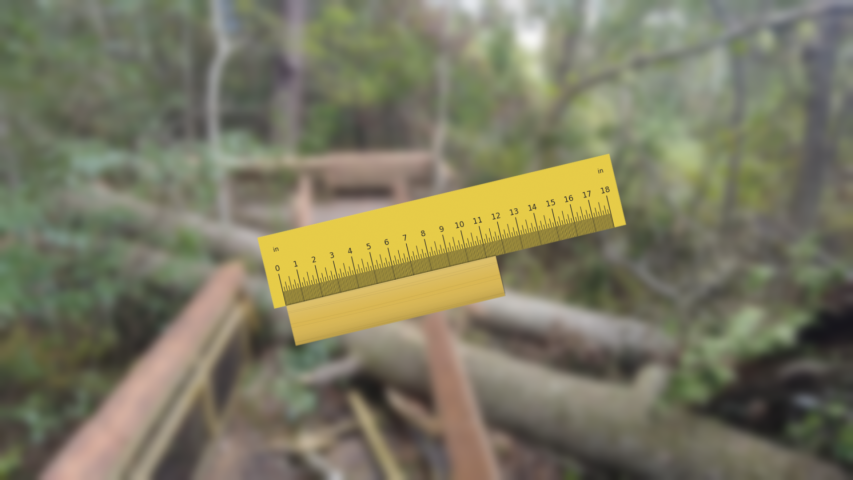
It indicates **11.5** in
